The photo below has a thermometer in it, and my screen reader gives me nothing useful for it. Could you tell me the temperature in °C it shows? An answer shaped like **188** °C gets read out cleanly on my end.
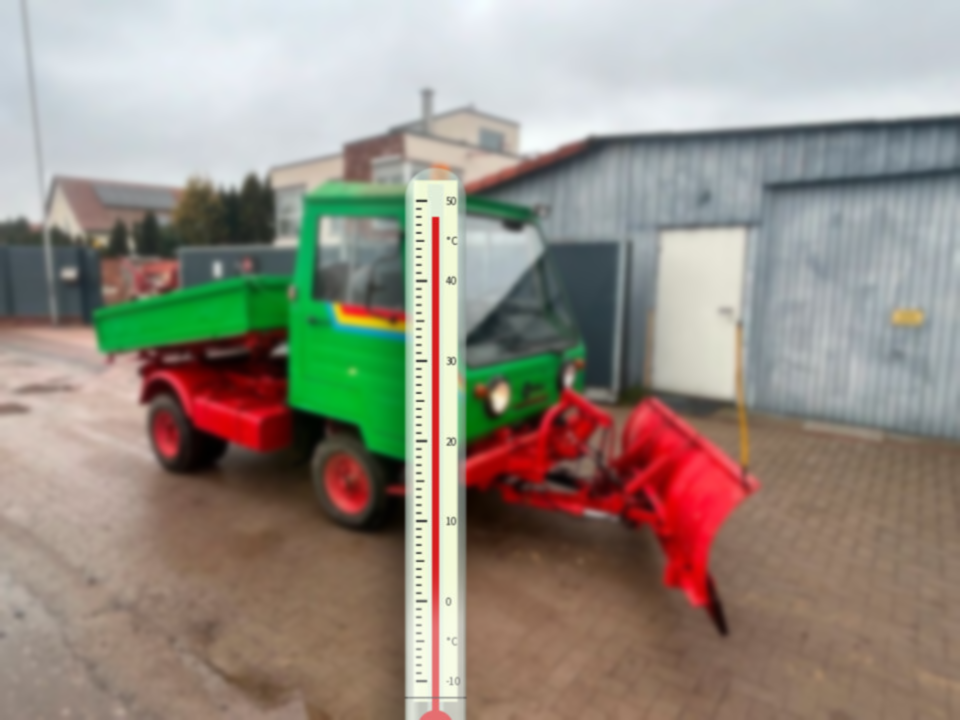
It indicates **48** °C
